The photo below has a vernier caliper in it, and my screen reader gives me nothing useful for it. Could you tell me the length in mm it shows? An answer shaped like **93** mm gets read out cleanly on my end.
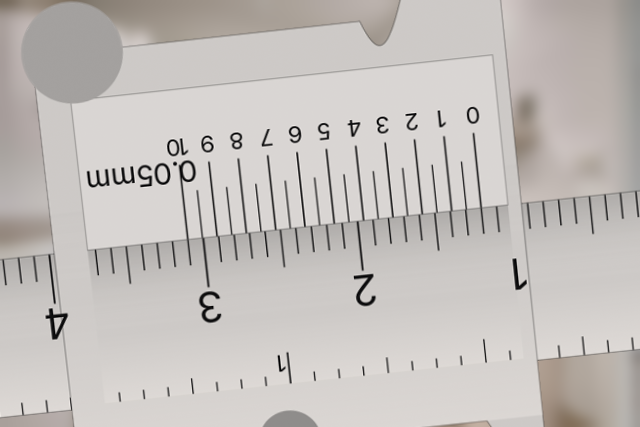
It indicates **12.0** mm
